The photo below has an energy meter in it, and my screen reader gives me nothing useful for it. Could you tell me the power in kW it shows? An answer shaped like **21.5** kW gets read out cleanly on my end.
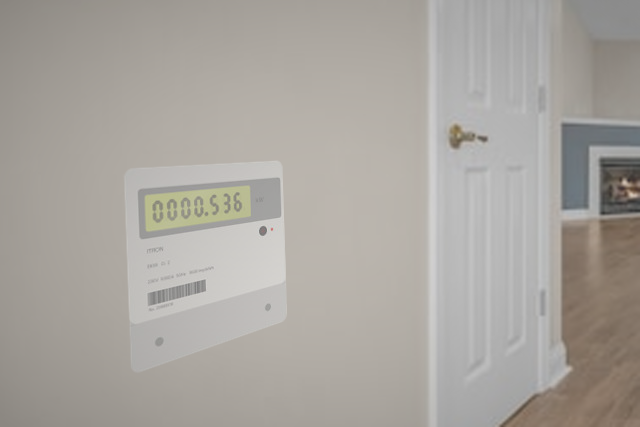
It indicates **0.536** kW
